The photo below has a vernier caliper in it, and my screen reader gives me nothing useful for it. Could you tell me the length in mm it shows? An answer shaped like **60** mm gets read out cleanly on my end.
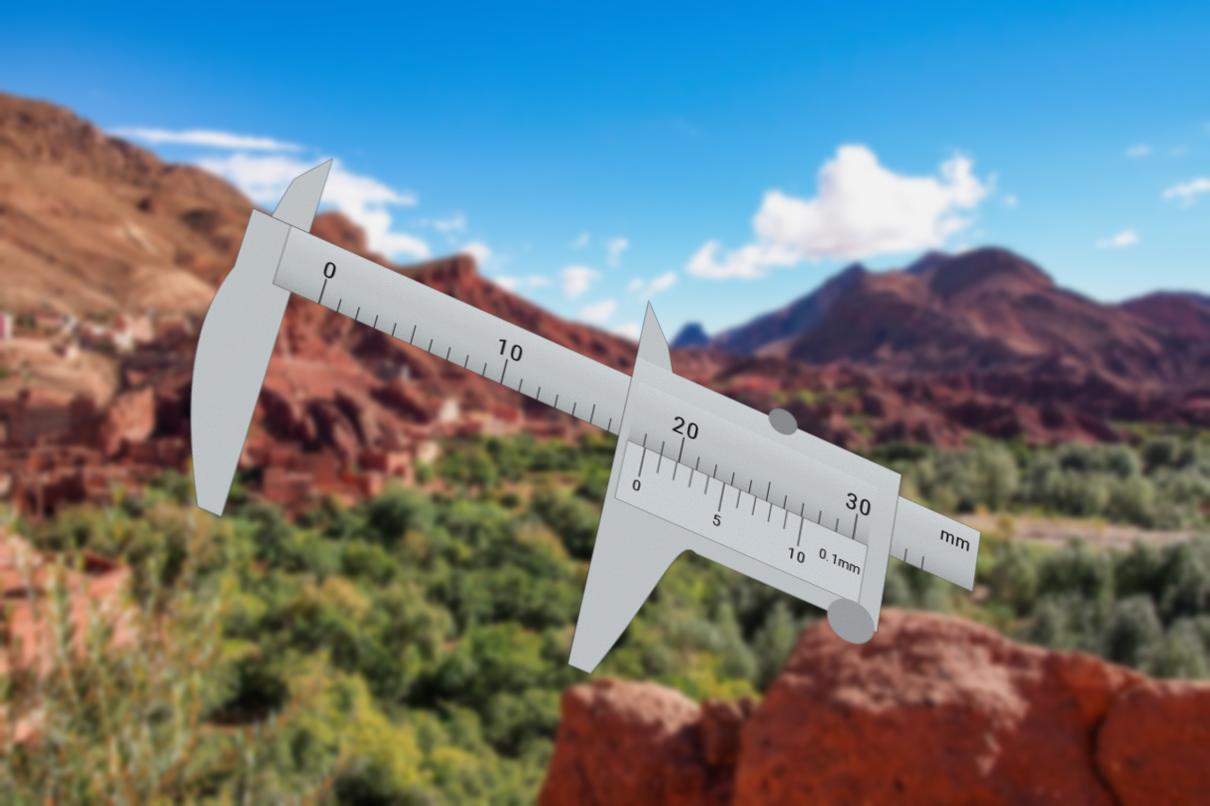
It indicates **18.1** mm
